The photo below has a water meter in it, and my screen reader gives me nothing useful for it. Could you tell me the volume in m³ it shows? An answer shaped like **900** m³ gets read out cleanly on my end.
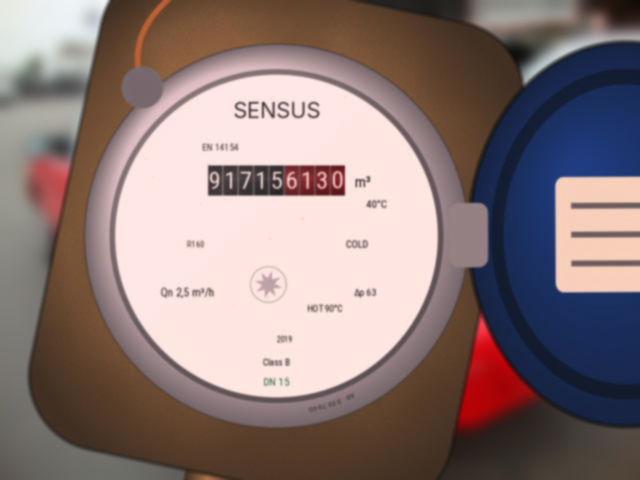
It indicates **91715.6130** m³
